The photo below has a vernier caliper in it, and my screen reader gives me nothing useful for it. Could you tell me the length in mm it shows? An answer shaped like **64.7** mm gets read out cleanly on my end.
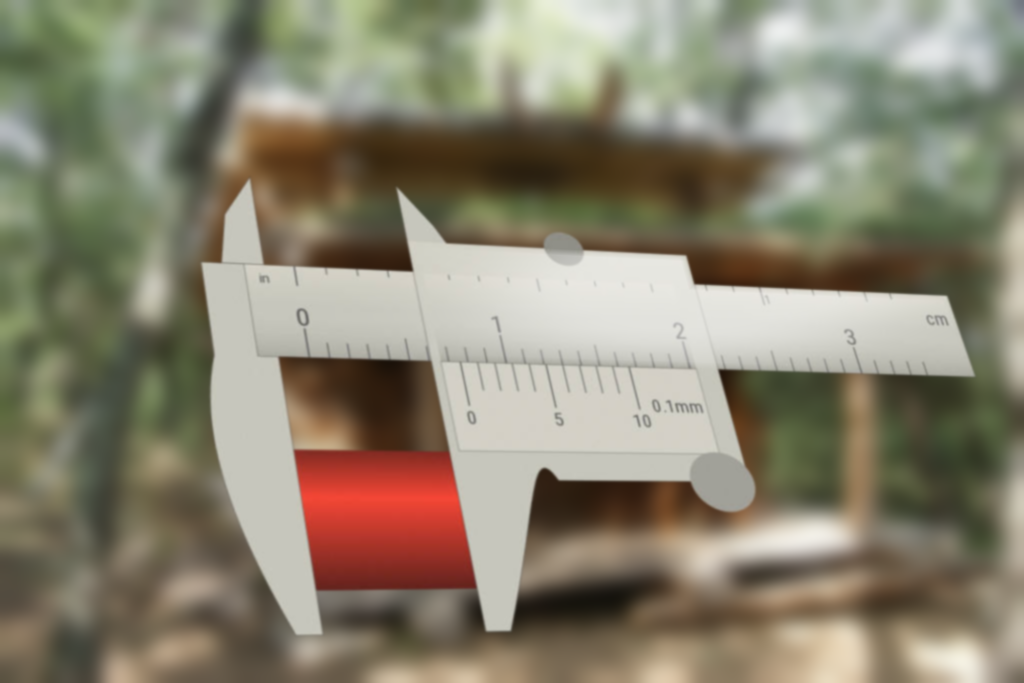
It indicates **7.6** mm
